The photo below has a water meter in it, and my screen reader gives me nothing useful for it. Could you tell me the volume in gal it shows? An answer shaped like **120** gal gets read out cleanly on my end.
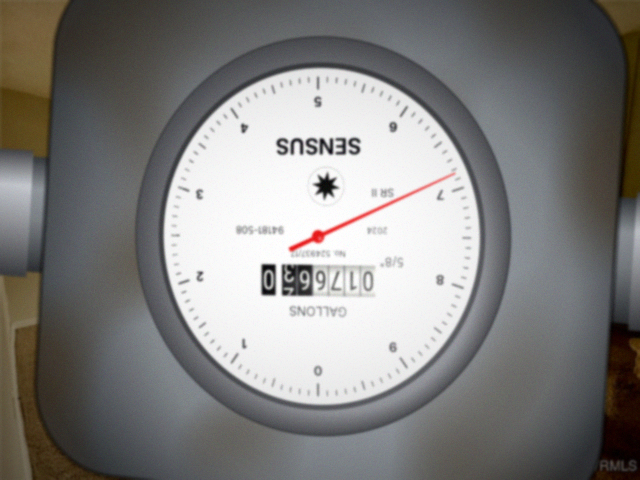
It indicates **176626.8** gal
